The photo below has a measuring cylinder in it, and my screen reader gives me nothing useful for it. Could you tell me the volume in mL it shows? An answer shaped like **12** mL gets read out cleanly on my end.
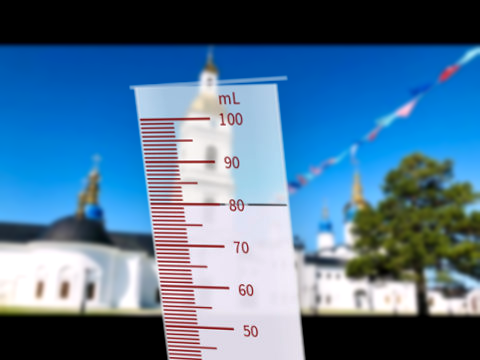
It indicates **80** mL
